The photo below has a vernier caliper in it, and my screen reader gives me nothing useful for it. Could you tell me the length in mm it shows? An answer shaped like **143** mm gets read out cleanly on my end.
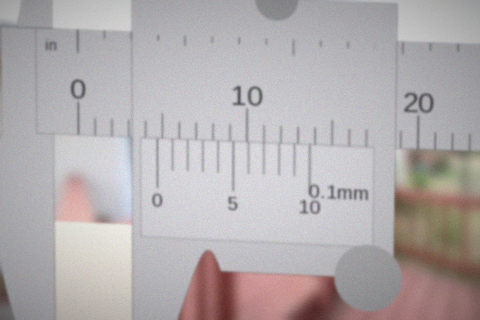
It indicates **4.7** mm
